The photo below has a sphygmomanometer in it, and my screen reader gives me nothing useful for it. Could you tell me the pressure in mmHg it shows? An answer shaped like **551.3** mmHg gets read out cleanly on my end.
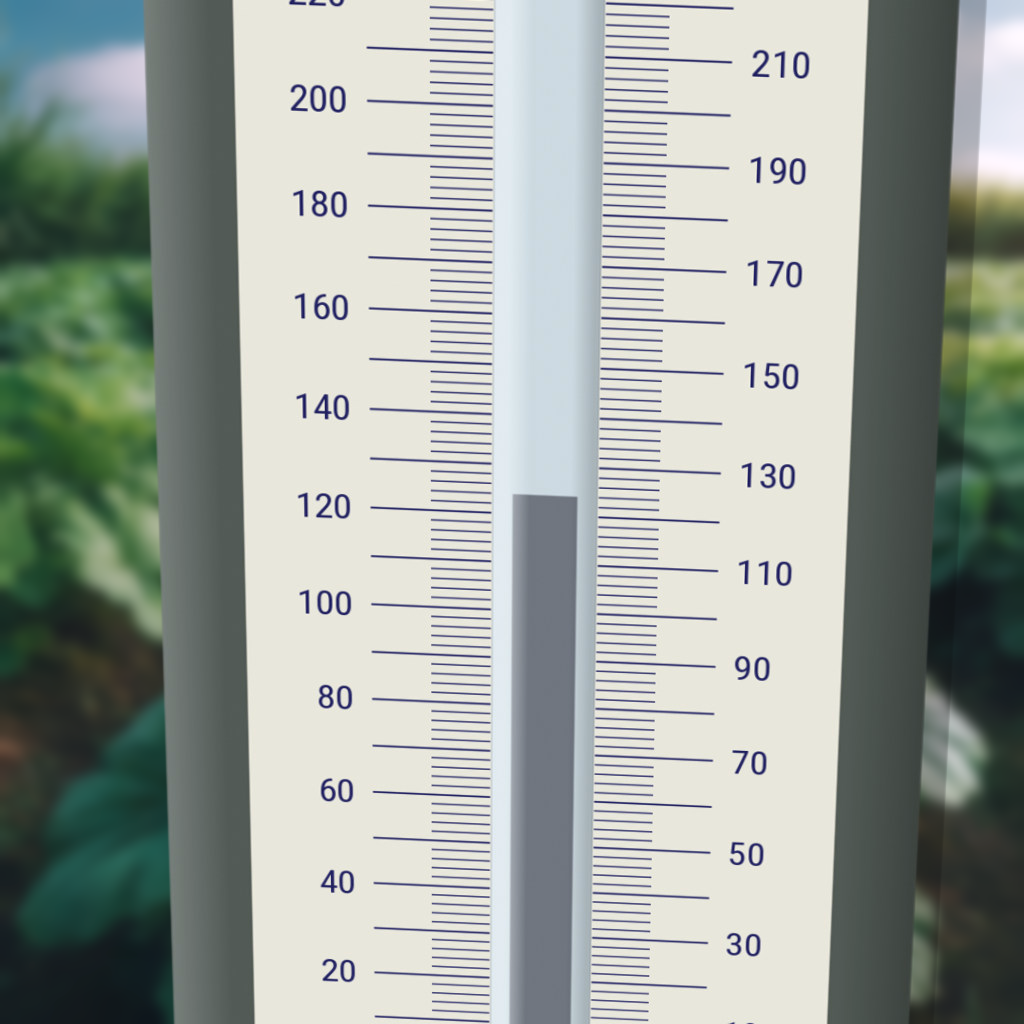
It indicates **124** mmHg
